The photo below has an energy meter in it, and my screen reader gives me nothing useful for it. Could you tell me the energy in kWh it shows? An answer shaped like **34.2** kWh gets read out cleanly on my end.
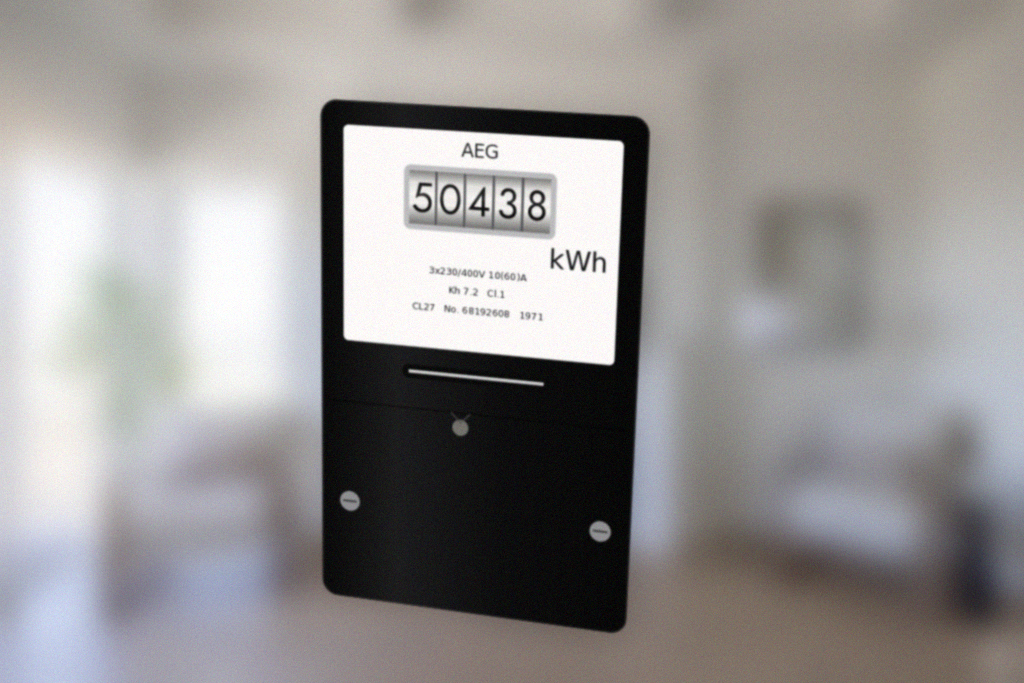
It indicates **50438** kWh
